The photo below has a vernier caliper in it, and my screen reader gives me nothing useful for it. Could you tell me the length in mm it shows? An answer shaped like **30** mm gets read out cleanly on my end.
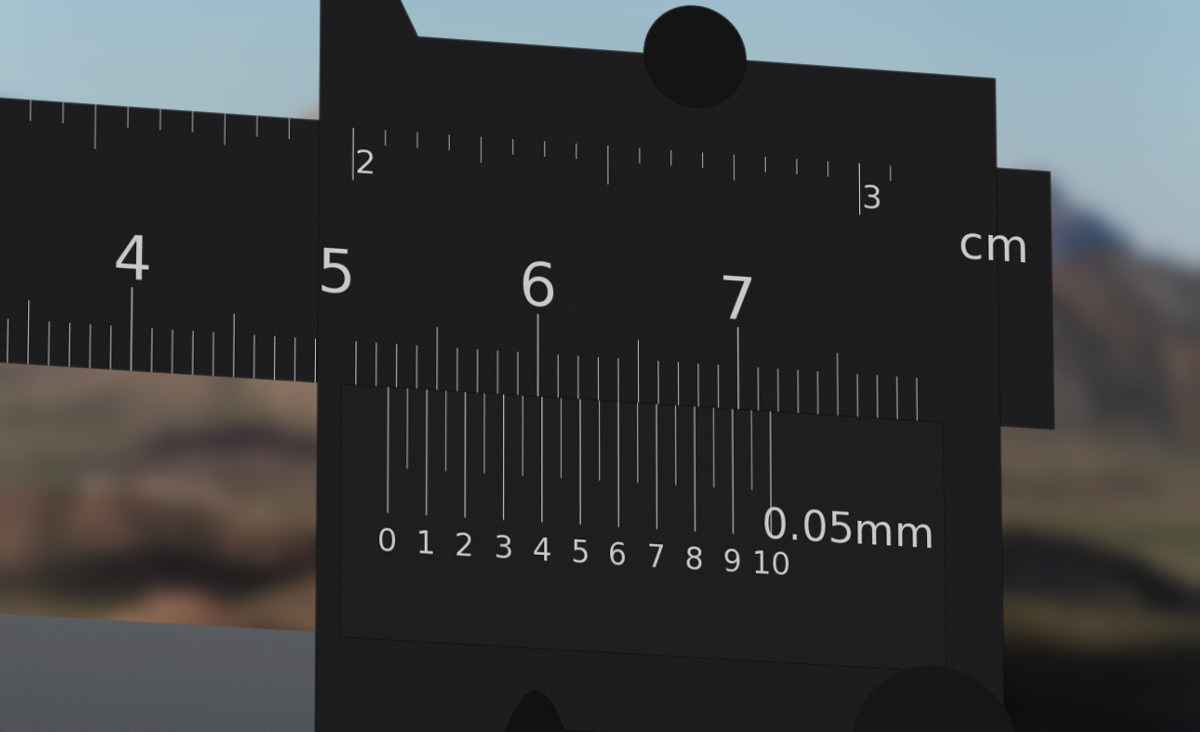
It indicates **52.6** mm
